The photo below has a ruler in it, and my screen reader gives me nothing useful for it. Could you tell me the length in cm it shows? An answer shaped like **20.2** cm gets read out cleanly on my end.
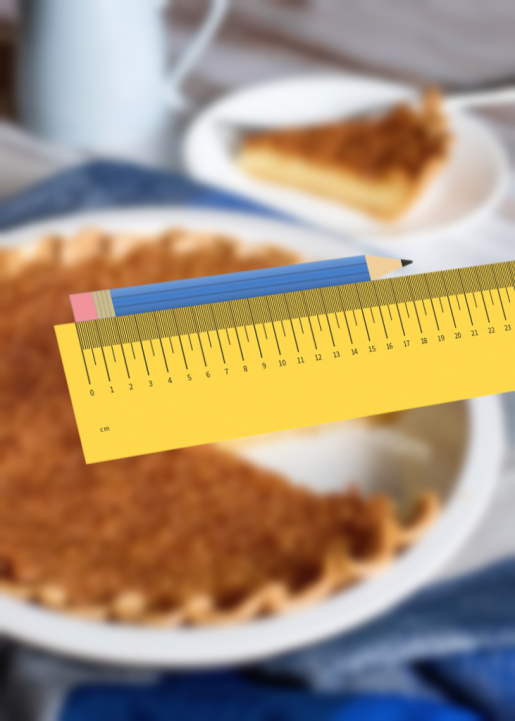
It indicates **18.5** cm
